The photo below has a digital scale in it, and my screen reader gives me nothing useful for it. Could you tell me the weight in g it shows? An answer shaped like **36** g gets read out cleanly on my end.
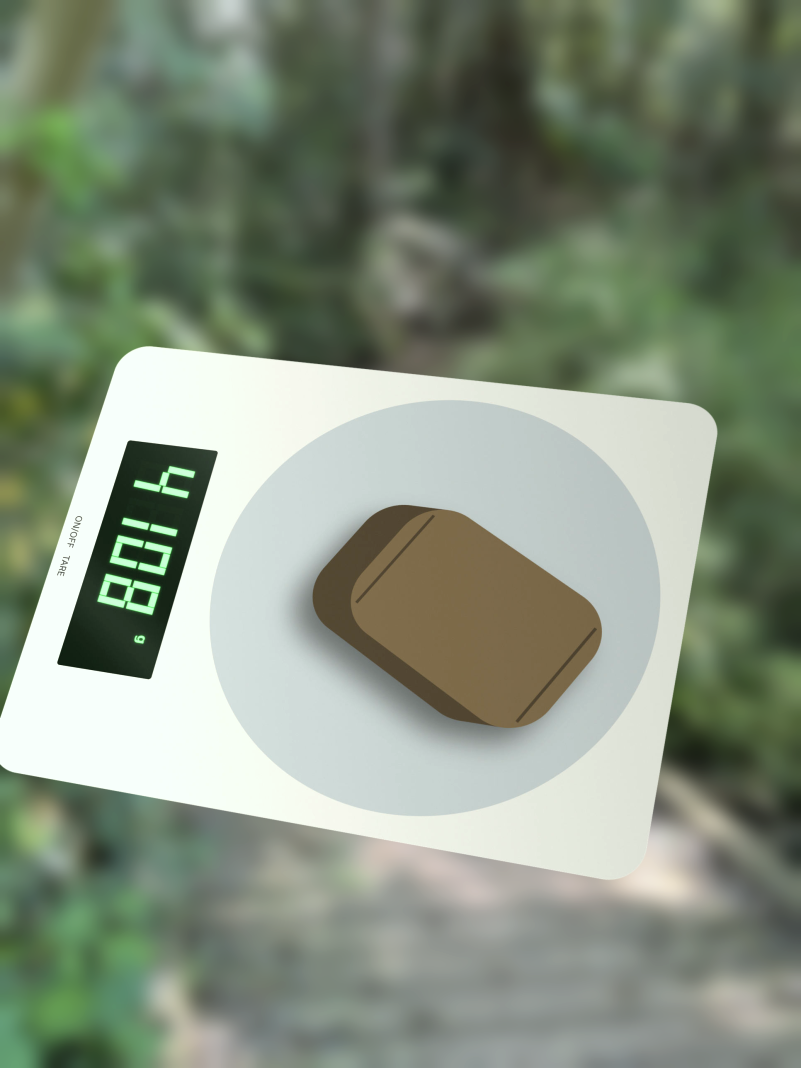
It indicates **4108** g
